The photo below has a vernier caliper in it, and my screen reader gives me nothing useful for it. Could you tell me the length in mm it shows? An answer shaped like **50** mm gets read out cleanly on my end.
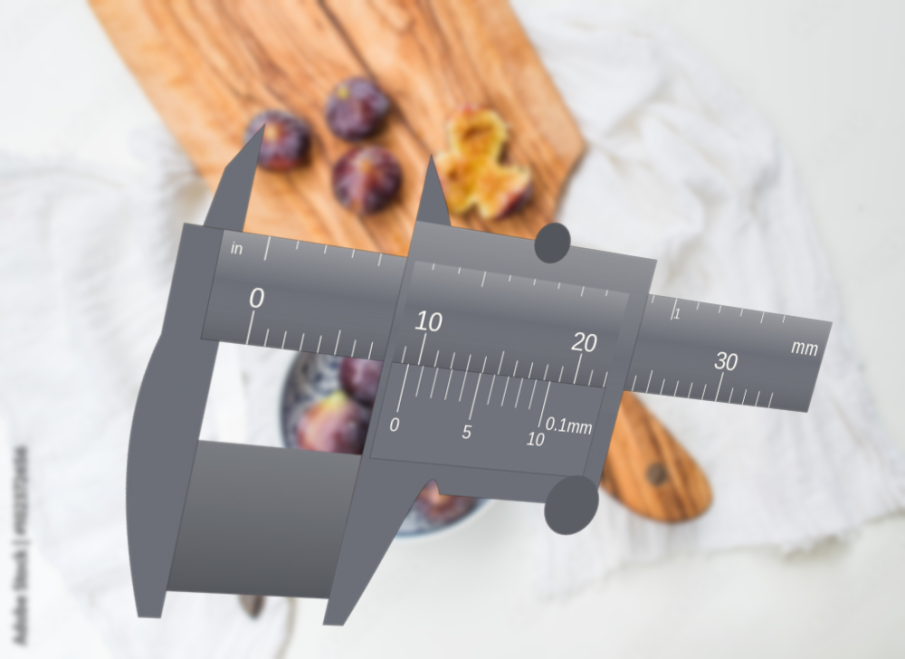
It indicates **9.4** mm
